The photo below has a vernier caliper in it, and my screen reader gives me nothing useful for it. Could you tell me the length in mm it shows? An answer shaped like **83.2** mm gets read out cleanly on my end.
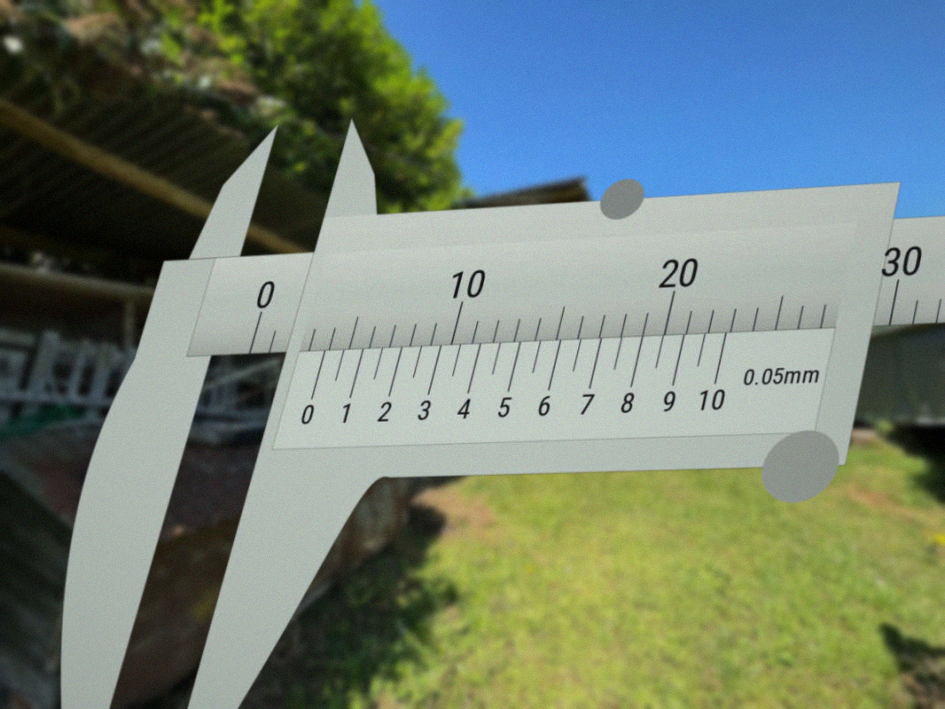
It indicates **3.8** mm
